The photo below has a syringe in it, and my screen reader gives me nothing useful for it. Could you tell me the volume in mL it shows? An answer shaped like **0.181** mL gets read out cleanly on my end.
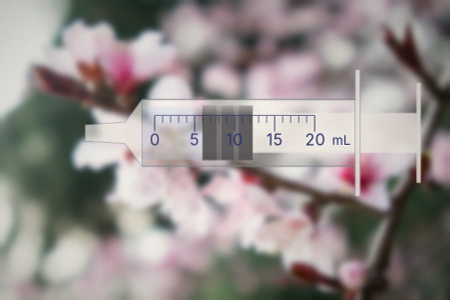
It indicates **6** mL
